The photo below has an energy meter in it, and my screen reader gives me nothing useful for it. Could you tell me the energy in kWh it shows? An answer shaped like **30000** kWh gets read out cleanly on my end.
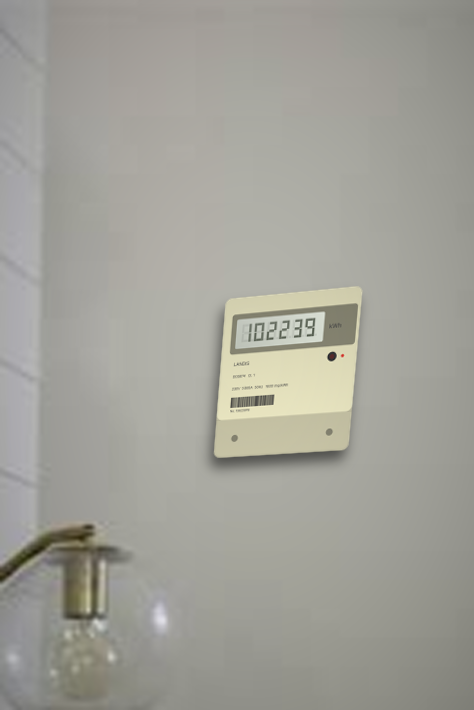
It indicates **102239** kWh
